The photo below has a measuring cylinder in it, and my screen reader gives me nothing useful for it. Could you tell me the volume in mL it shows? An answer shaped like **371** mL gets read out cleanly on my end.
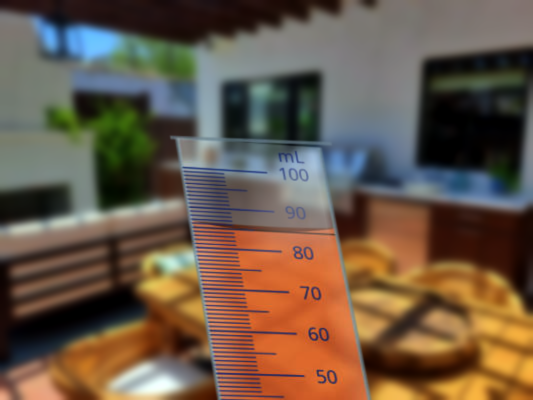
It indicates **85** mL
